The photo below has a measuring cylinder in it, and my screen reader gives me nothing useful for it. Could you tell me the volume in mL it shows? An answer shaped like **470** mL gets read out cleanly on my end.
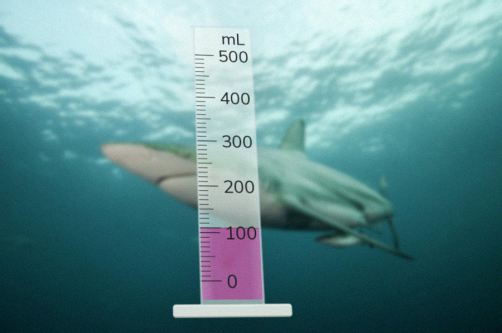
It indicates **110** mL
